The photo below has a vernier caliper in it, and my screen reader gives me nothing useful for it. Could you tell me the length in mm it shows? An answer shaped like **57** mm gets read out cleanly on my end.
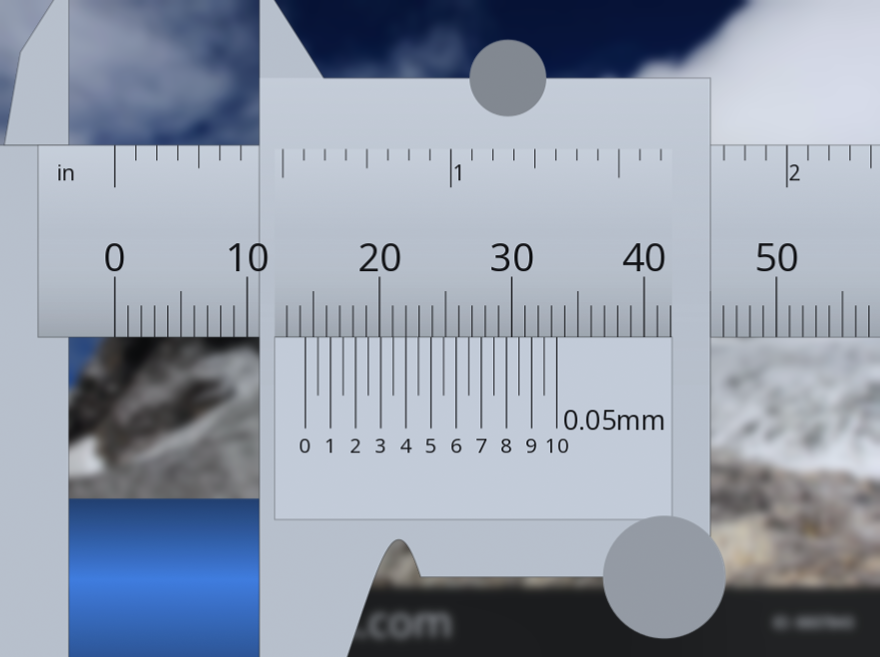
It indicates **14.4** mm
